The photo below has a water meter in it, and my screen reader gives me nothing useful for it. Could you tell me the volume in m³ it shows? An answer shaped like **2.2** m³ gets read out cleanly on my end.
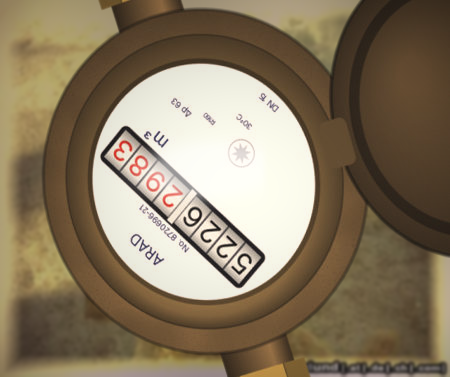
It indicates **5226.2983** m³
